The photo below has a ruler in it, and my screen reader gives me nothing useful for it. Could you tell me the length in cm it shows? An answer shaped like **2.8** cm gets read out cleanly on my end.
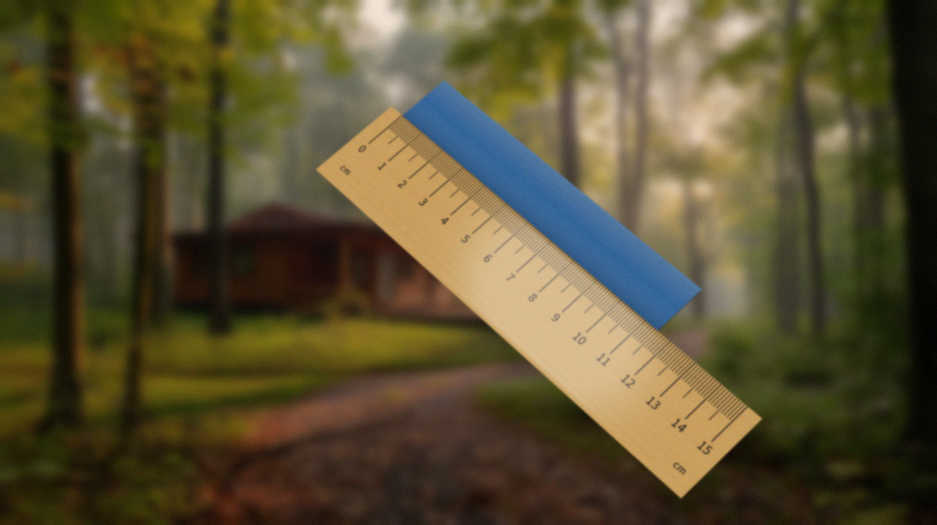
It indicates **11.5** cm
